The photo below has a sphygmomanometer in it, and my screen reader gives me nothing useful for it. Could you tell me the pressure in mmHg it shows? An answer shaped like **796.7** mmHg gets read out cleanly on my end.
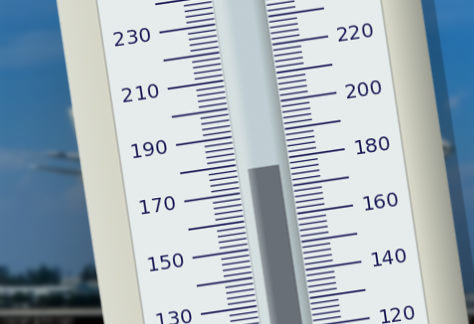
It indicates **178** mmHg
